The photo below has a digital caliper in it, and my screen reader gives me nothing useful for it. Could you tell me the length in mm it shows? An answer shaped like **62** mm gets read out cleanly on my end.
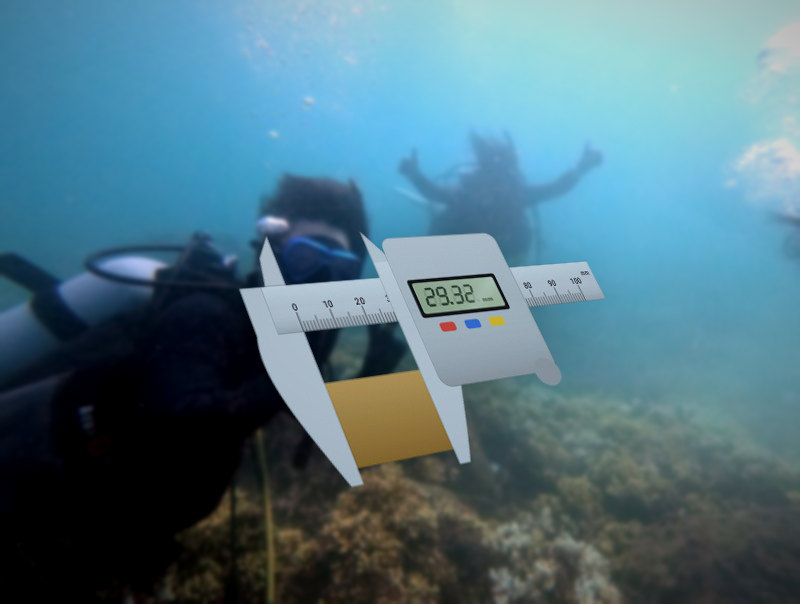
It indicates **29.32** mm
